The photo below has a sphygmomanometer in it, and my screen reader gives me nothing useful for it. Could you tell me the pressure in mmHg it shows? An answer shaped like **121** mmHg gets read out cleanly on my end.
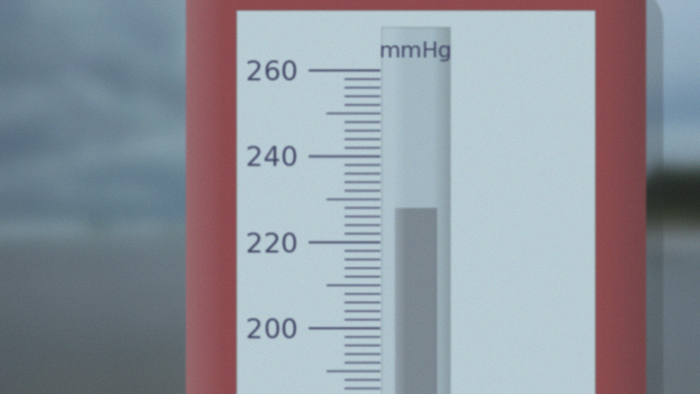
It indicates **228** mmHg
